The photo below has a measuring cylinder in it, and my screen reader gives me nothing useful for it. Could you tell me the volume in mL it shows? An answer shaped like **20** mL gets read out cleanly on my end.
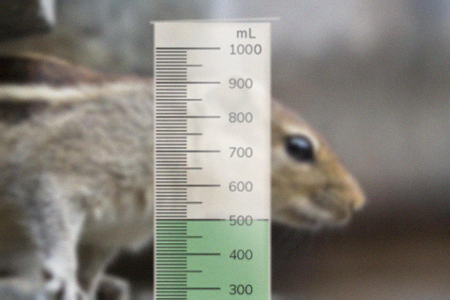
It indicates **500** mL
